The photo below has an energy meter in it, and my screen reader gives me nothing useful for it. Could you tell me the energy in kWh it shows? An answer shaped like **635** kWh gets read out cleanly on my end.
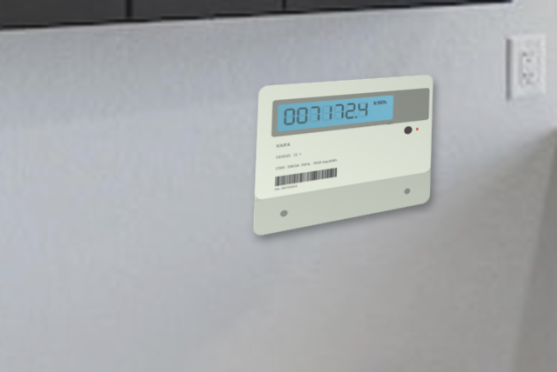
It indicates **7172.4** kWh
